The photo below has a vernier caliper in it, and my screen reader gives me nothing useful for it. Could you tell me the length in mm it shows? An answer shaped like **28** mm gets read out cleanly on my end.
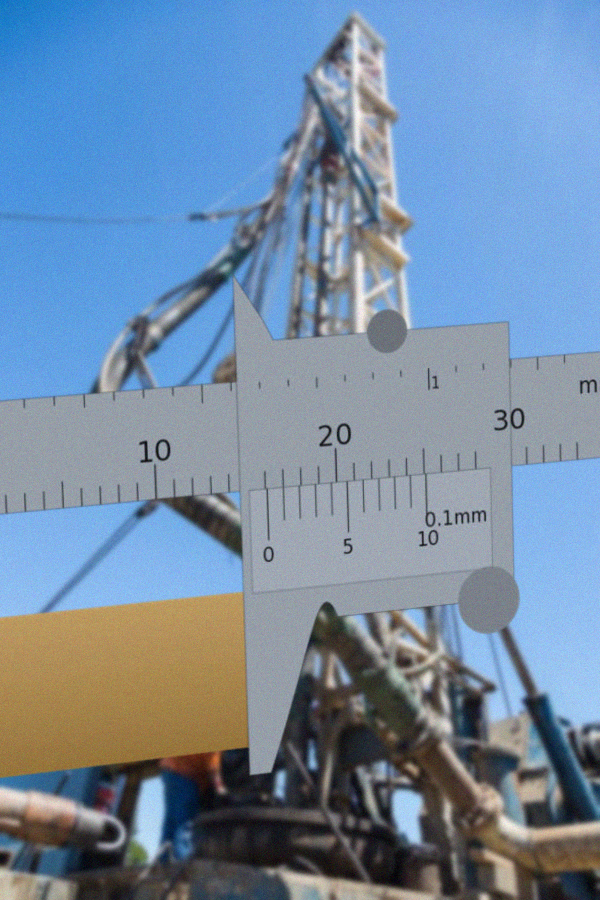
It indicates **16.1** mm
